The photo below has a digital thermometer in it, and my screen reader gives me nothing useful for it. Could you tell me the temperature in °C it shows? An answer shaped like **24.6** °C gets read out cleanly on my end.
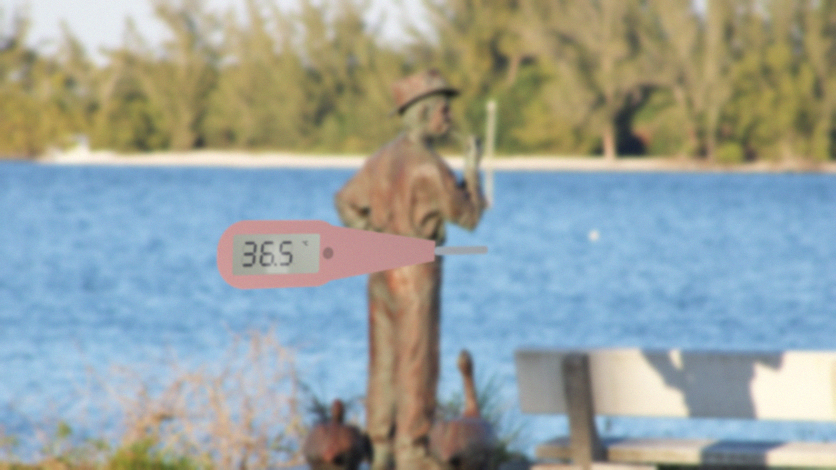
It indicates **36.5** °C
